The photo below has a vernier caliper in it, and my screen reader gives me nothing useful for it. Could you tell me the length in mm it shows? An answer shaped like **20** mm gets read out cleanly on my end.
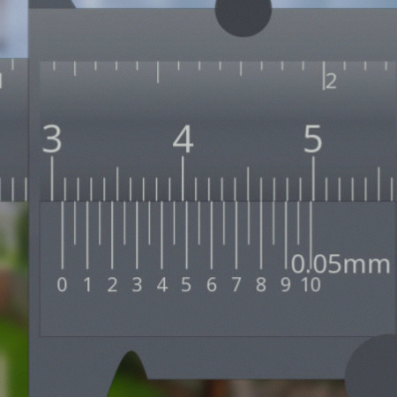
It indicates **30.8** mm
